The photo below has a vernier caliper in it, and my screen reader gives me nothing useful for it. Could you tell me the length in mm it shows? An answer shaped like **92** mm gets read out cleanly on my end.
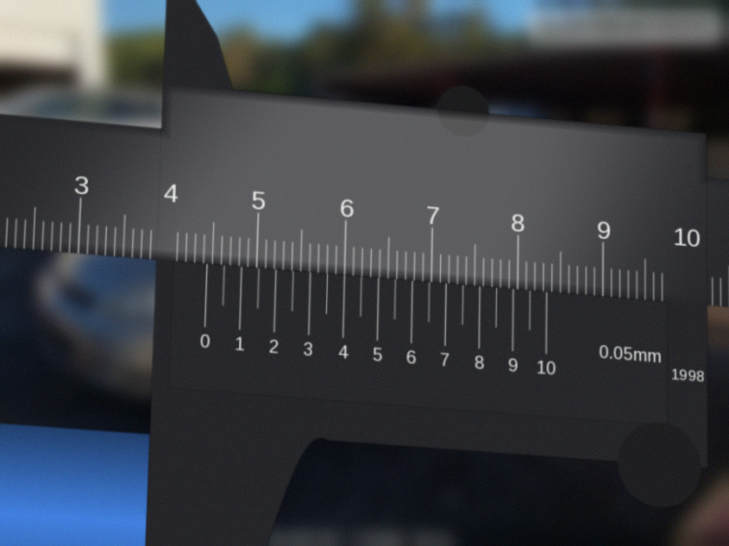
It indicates **44.4** mm
